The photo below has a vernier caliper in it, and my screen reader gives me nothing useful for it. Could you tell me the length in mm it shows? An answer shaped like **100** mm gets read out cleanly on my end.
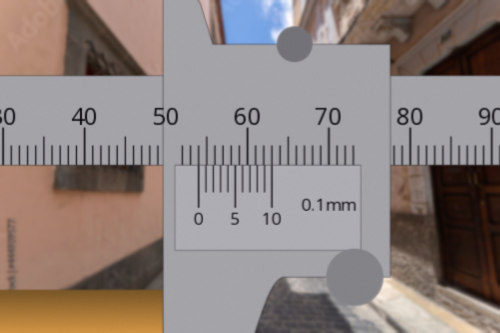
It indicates **54.0** mm
